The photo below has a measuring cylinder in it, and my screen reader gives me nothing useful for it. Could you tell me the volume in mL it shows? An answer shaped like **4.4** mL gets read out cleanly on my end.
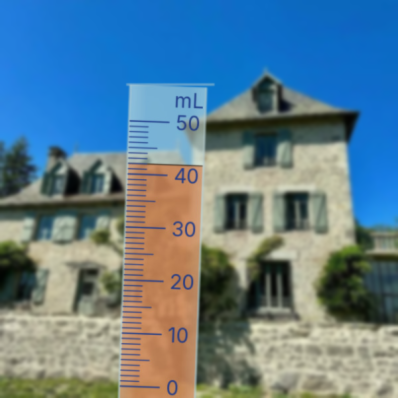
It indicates **42** mL
